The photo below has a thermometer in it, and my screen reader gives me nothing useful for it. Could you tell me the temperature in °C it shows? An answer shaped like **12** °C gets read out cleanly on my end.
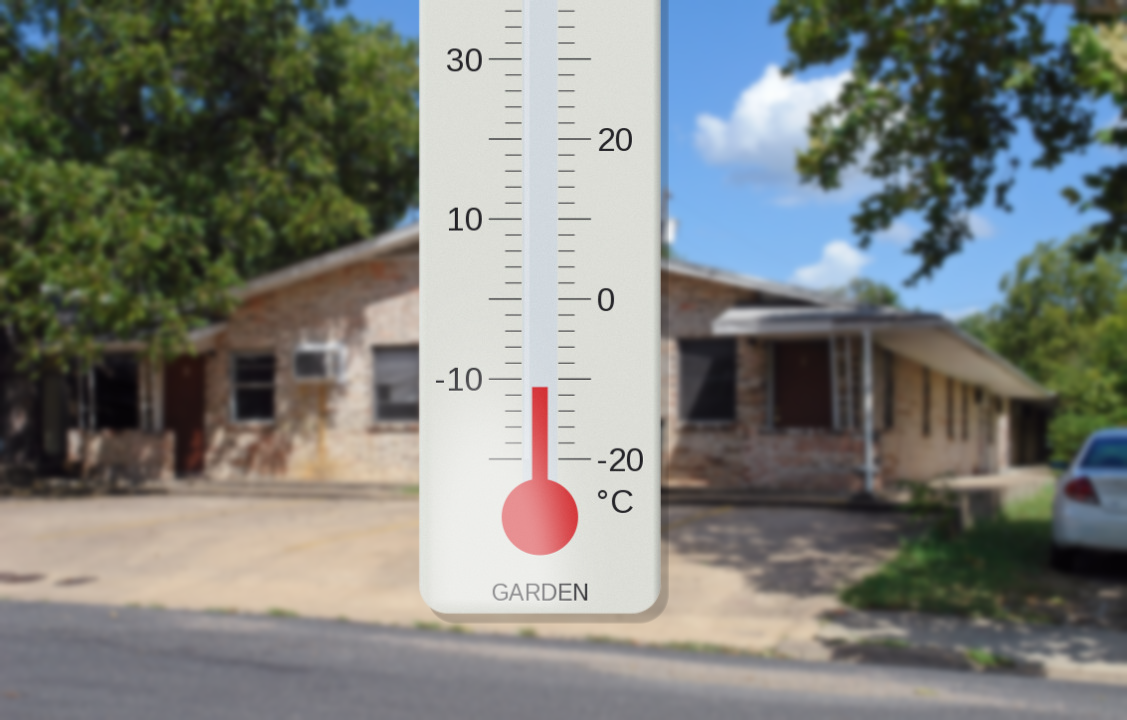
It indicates **-11** °C
